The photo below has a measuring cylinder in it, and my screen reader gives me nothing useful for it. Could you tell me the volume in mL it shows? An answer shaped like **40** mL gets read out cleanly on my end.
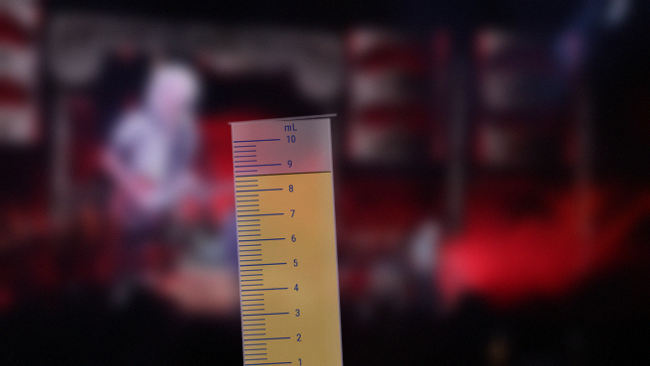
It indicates **8.6** mL
